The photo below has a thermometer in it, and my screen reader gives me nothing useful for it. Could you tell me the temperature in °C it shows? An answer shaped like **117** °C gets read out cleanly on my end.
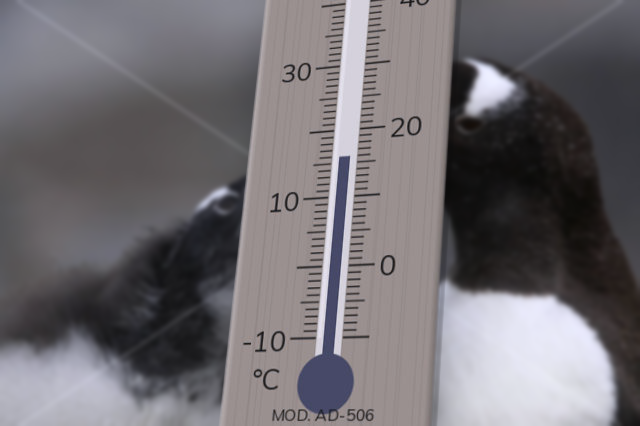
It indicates **16** °C
